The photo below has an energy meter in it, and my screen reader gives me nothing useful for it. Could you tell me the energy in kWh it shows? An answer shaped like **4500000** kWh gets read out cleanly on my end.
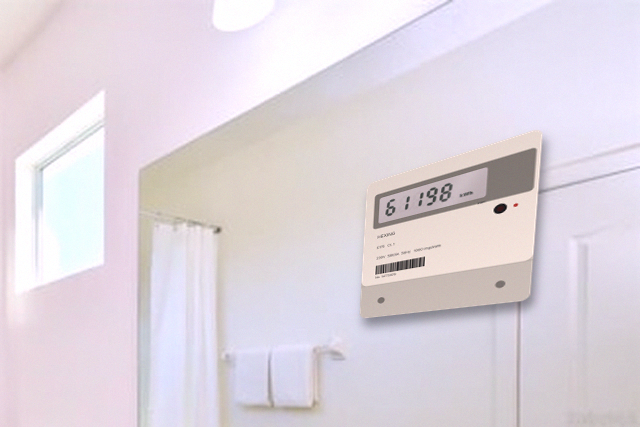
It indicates **61198** kWh
